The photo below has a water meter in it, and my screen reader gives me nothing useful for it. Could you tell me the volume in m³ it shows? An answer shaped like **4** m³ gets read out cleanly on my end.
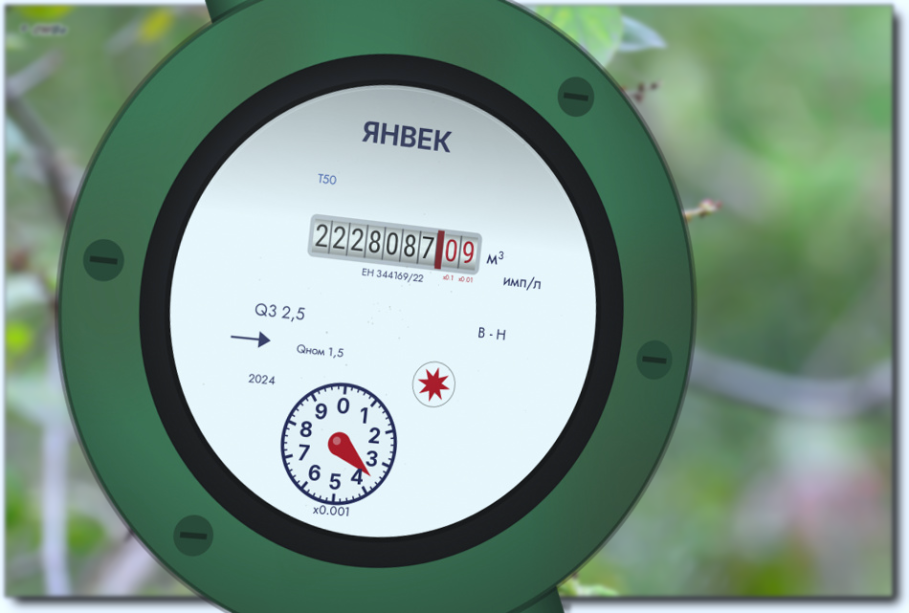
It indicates **2228087.093** m³
